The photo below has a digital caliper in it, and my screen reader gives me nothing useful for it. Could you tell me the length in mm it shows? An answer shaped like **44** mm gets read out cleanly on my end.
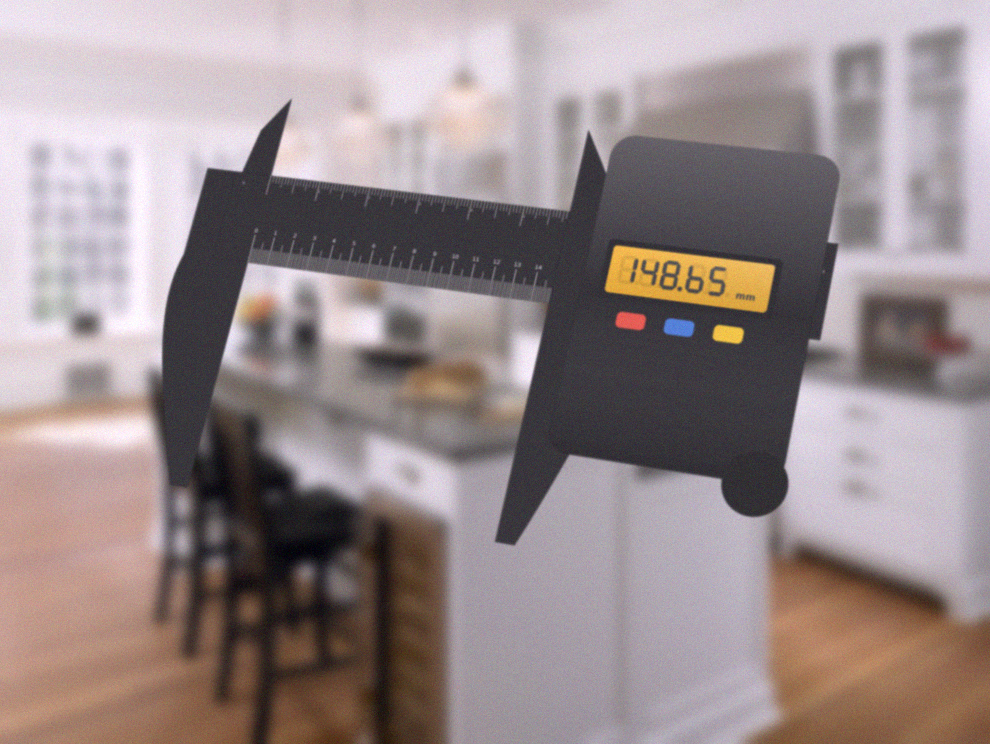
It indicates **148.65** mm
